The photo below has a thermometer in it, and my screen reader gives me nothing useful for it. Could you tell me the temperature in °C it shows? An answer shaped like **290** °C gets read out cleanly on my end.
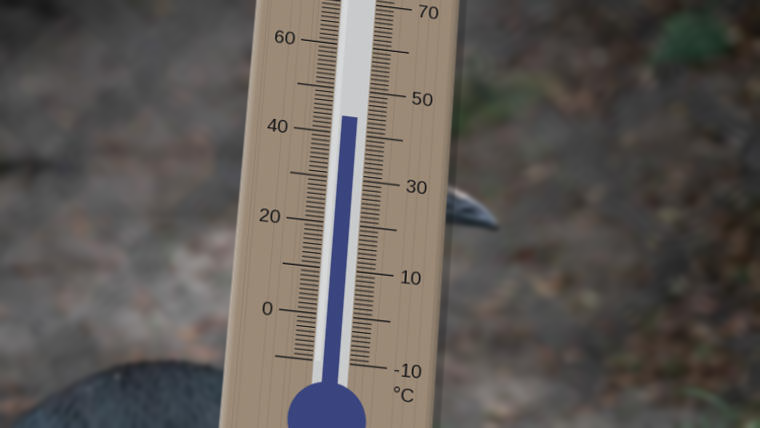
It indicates **44** °C
